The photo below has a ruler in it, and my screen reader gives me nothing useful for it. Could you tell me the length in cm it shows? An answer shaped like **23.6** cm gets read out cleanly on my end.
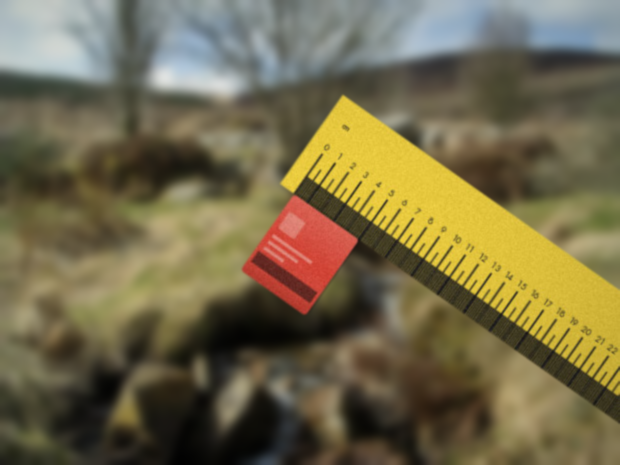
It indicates **5** cm
